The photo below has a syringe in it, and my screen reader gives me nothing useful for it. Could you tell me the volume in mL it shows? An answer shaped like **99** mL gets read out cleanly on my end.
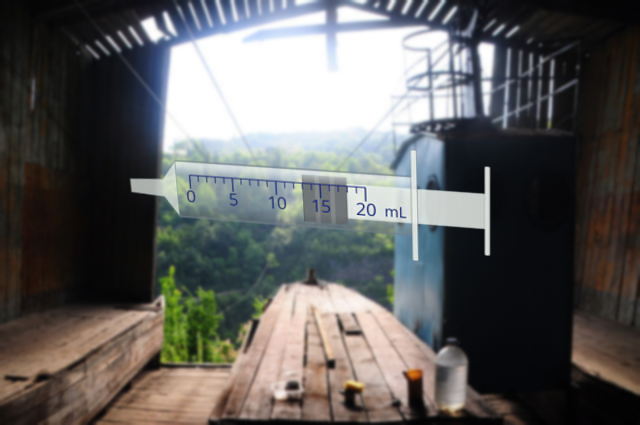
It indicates **13** mL
